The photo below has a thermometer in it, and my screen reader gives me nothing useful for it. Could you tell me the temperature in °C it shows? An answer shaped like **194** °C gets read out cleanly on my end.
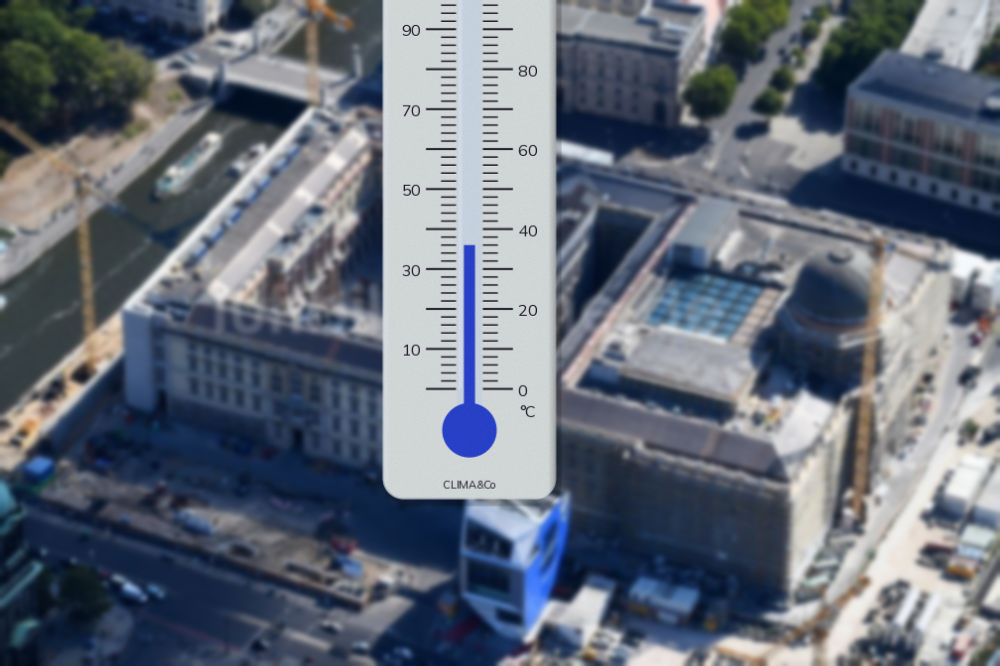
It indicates **36** °C
